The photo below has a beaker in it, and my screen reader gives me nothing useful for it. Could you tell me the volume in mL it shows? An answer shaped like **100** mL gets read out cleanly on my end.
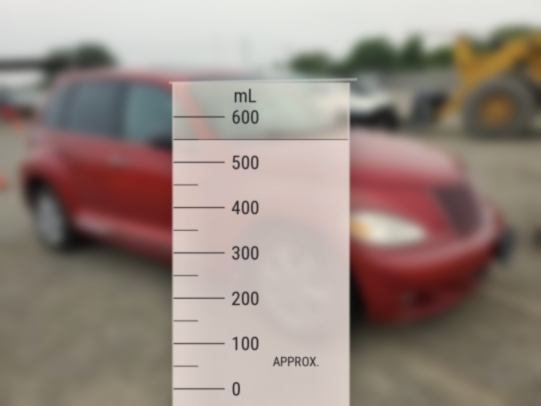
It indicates **550** mL
